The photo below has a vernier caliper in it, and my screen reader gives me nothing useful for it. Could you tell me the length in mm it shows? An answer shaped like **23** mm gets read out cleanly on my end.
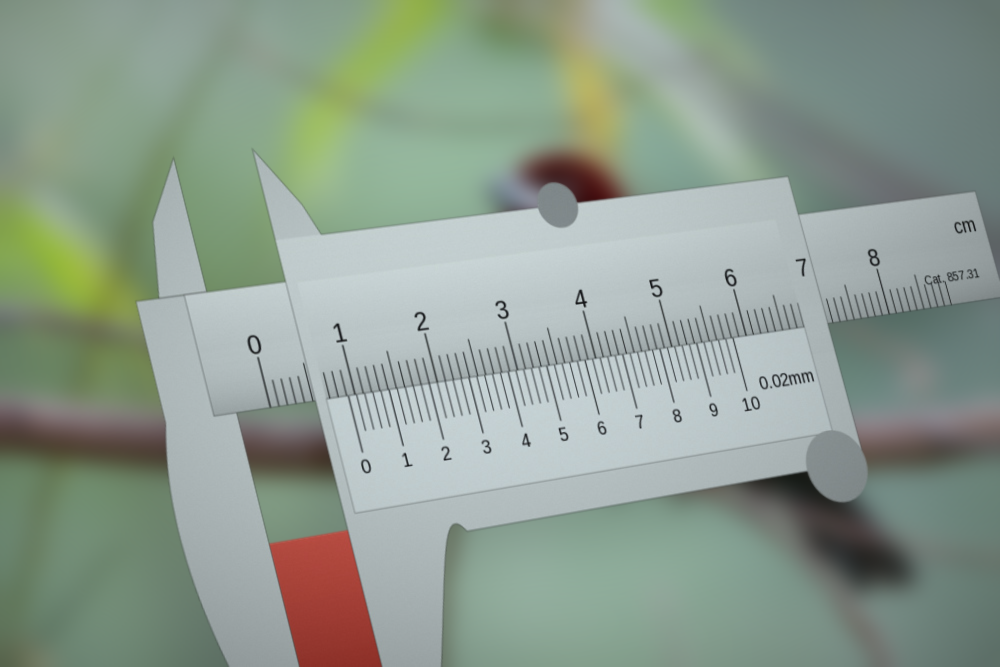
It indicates **9.2** mm
